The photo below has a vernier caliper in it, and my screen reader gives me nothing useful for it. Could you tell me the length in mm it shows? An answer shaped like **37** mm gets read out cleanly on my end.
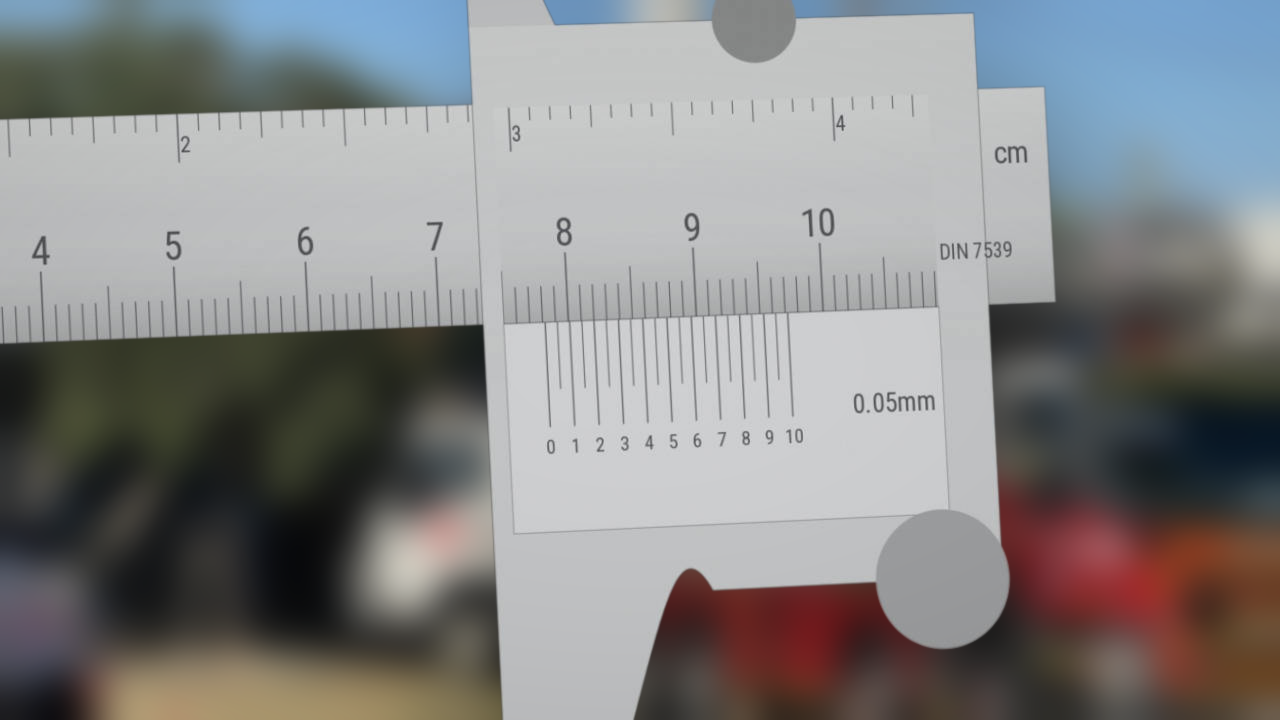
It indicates **78.2** mm
